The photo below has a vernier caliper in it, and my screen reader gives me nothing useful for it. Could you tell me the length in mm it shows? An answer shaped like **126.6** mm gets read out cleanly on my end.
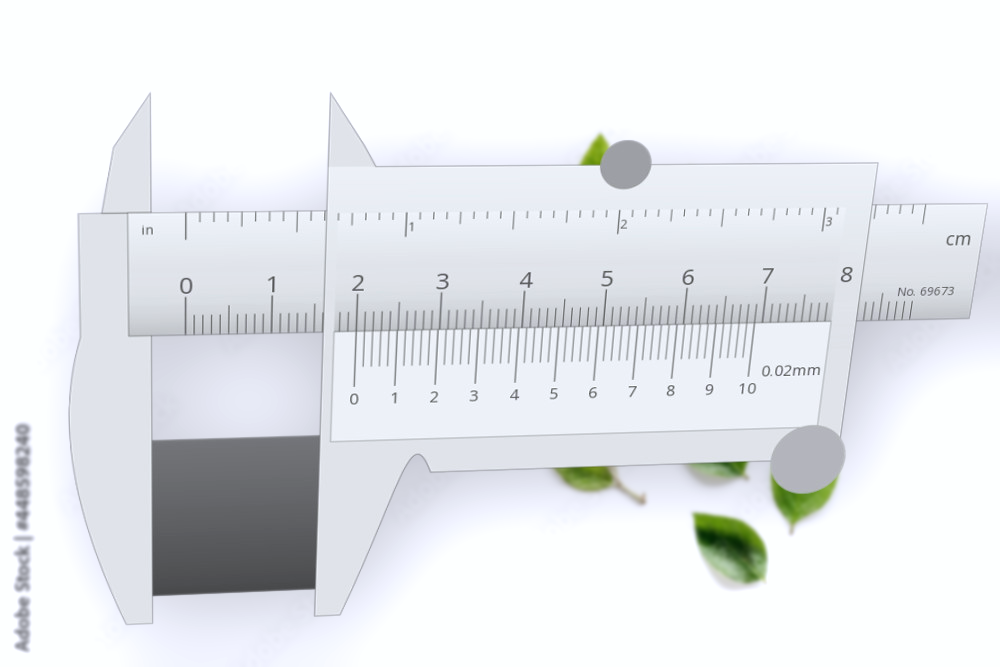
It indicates **20.0** mm
